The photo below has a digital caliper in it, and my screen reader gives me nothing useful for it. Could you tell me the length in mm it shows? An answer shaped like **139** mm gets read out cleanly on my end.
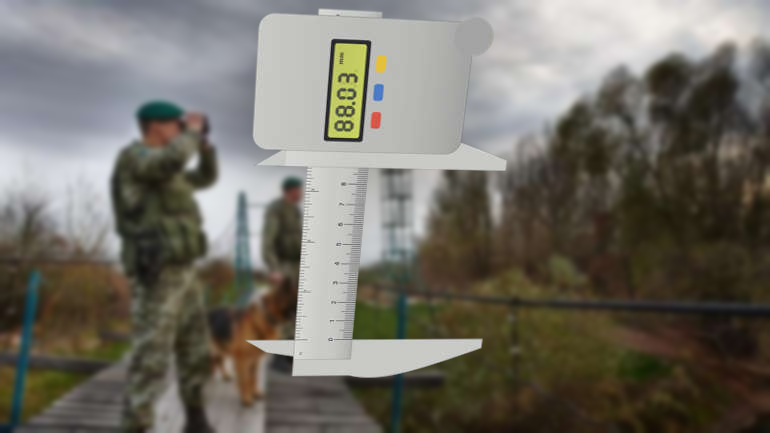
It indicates **88.03** mm
